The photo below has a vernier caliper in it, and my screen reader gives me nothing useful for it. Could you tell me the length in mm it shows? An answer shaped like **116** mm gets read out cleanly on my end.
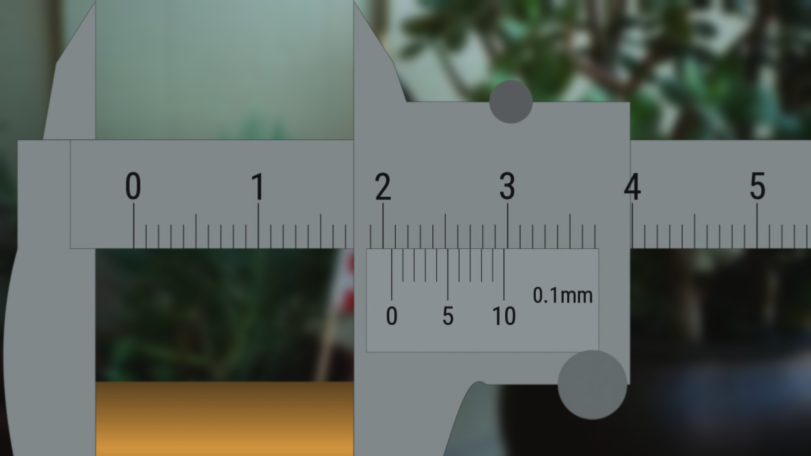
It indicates **20.7** mm
